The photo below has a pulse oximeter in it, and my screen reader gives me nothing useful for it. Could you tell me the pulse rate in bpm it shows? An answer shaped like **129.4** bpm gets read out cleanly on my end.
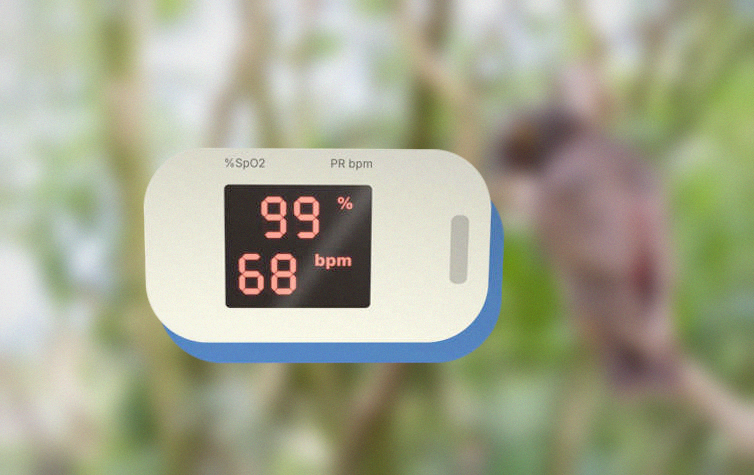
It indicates **68** bpm
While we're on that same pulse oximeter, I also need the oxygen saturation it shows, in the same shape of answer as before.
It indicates **99** %
